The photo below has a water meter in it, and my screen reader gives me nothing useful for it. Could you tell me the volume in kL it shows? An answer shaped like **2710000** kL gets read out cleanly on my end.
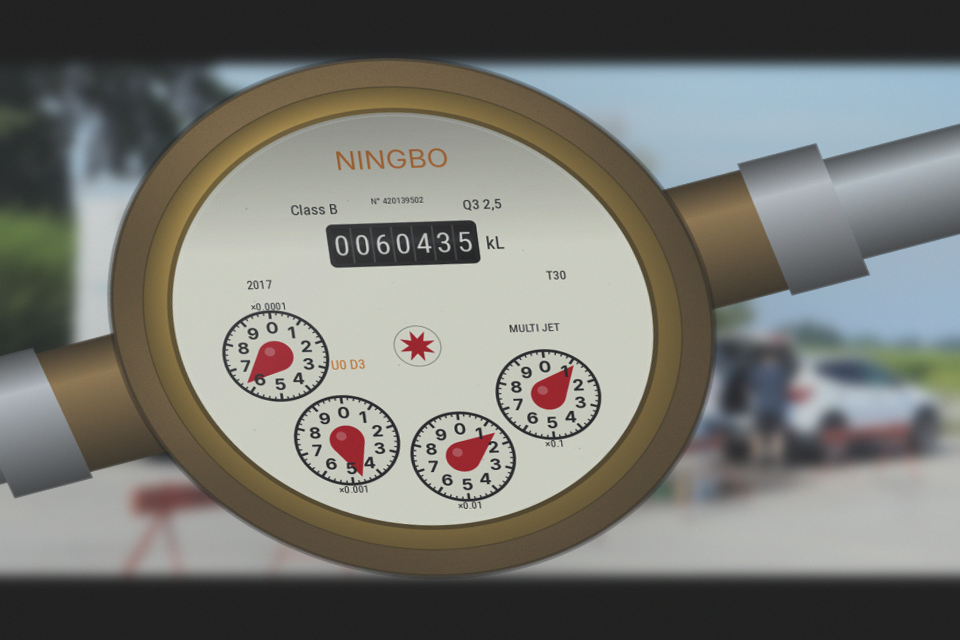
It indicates **60435.1146** kL
